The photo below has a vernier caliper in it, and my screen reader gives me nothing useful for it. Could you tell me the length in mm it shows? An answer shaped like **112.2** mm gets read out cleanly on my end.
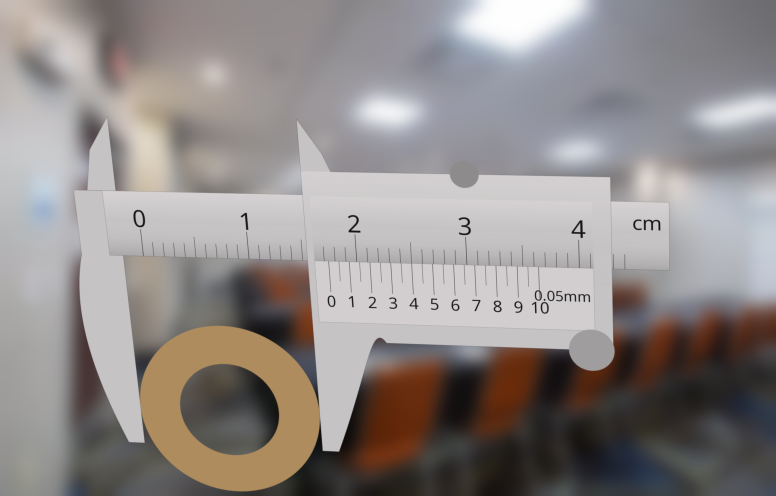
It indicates **17.4** mm
